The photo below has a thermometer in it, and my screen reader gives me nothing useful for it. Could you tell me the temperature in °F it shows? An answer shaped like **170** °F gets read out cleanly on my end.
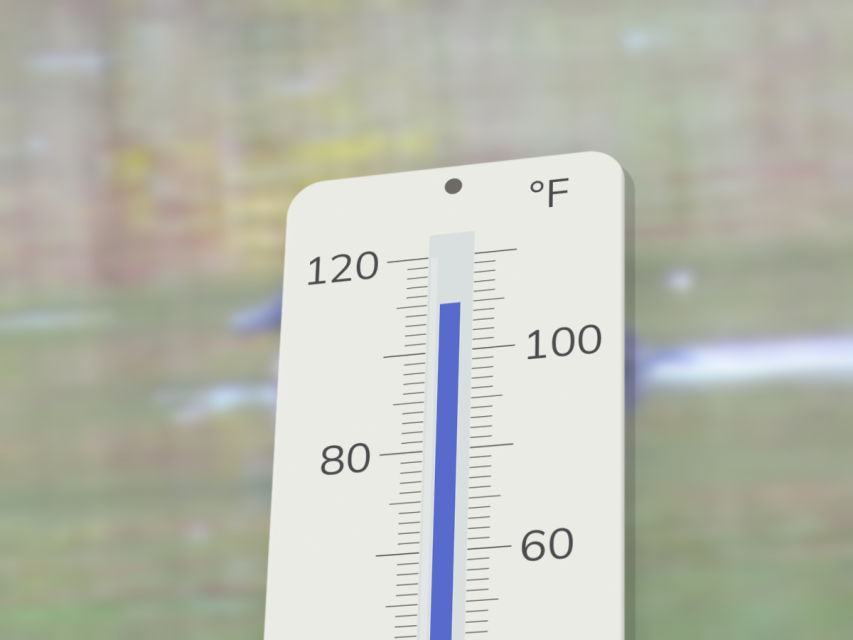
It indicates **110** °F
